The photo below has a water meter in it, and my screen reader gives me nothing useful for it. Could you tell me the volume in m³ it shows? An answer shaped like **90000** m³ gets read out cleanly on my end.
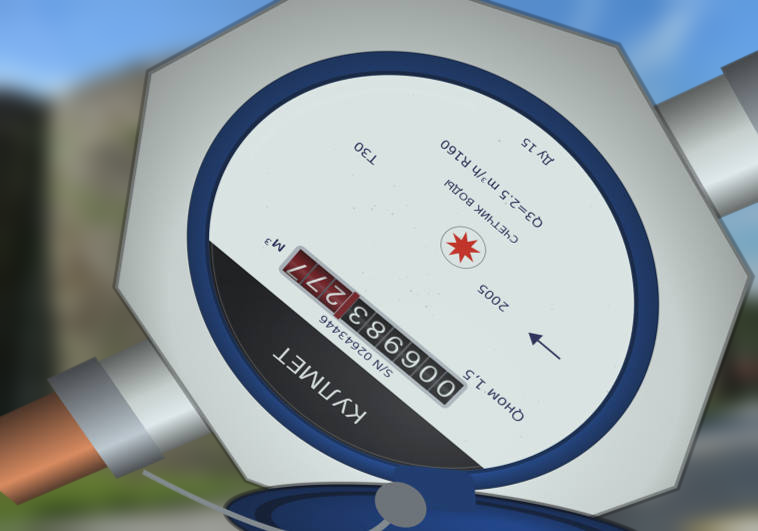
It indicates **6983.277** m³
